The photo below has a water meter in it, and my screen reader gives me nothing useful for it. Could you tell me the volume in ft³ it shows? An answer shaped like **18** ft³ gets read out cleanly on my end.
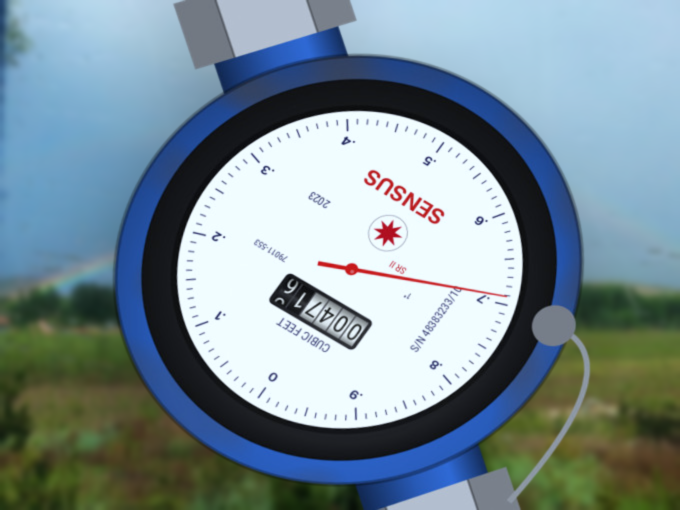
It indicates **4715.69** ft³
